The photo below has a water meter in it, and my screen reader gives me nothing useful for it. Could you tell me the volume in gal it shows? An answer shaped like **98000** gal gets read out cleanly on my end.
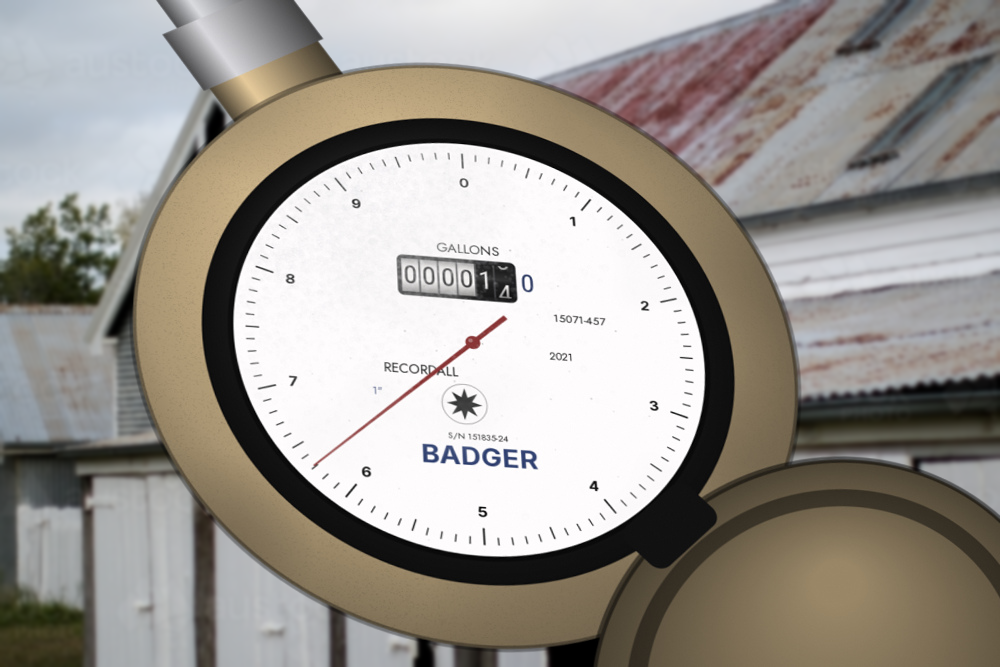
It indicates **136.3** gal
